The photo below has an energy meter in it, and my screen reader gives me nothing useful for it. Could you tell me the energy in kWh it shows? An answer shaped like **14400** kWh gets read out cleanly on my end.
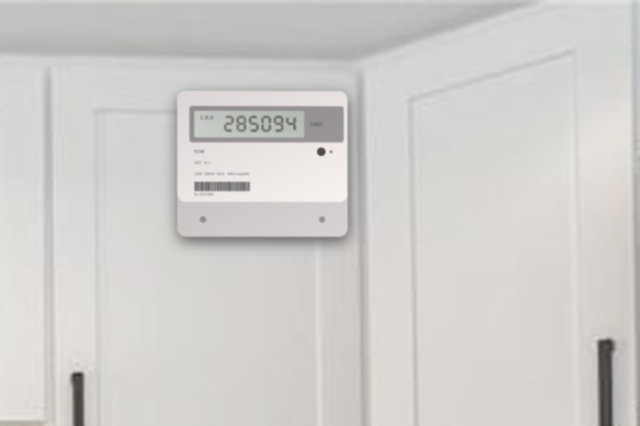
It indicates **285094** kWh
